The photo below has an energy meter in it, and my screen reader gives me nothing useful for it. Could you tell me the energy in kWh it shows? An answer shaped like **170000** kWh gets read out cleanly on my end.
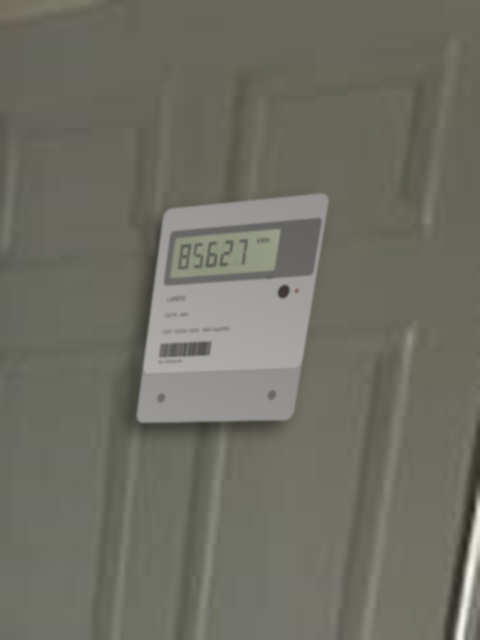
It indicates **85627** kWh
